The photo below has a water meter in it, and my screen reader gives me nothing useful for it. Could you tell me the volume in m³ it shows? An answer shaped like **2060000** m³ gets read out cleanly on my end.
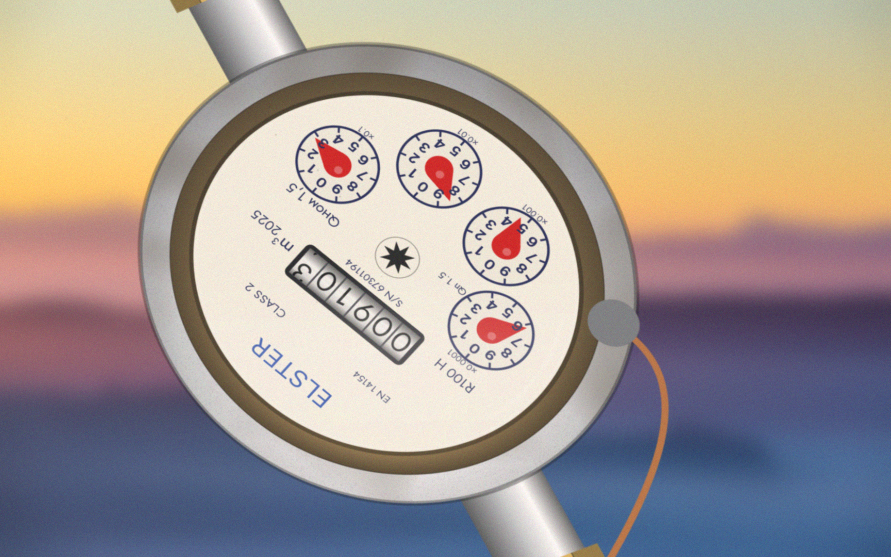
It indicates **9103.2846** m³
